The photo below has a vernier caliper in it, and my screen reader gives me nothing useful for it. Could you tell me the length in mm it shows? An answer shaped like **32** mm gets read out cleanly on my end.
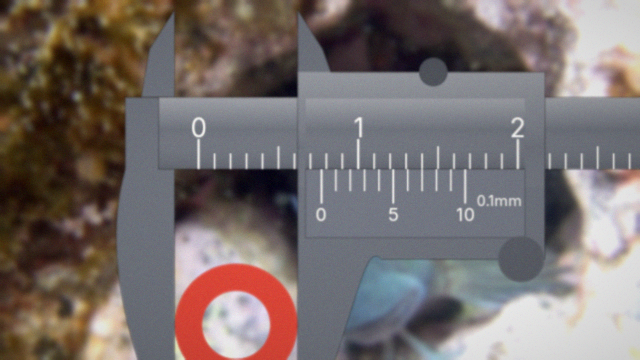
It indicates **7.7** mm
